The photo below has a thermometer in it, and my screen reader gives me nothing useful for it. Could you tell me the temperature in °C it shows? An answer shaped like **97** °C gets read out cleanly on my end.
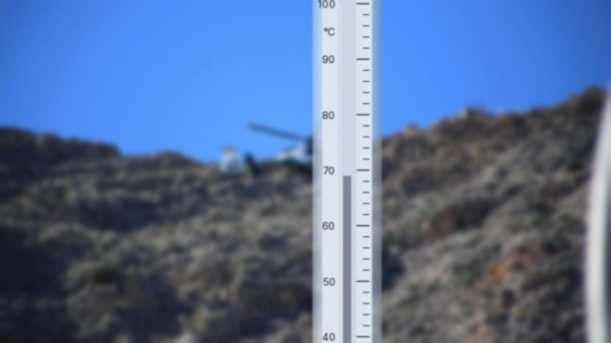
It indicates **69** °C
